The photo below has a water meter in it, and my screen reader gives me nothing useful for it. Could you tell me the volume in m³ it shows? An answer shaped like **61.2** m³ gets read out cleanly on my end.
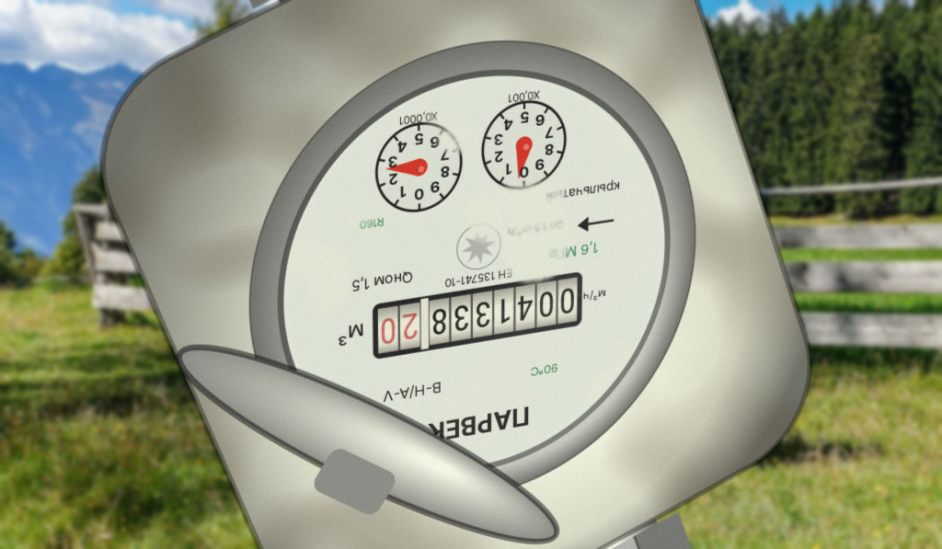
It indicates **41338.2002** m³
